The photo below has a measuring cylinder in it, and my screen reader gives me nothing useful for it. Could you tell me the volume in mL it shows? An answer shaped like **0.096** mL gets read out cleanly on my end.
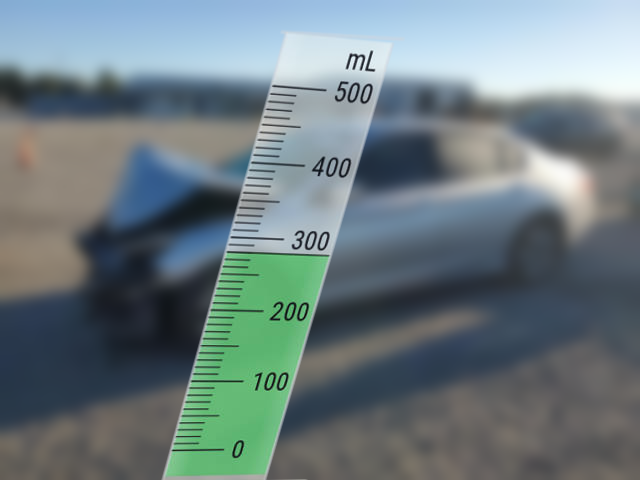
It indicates **280** mL
